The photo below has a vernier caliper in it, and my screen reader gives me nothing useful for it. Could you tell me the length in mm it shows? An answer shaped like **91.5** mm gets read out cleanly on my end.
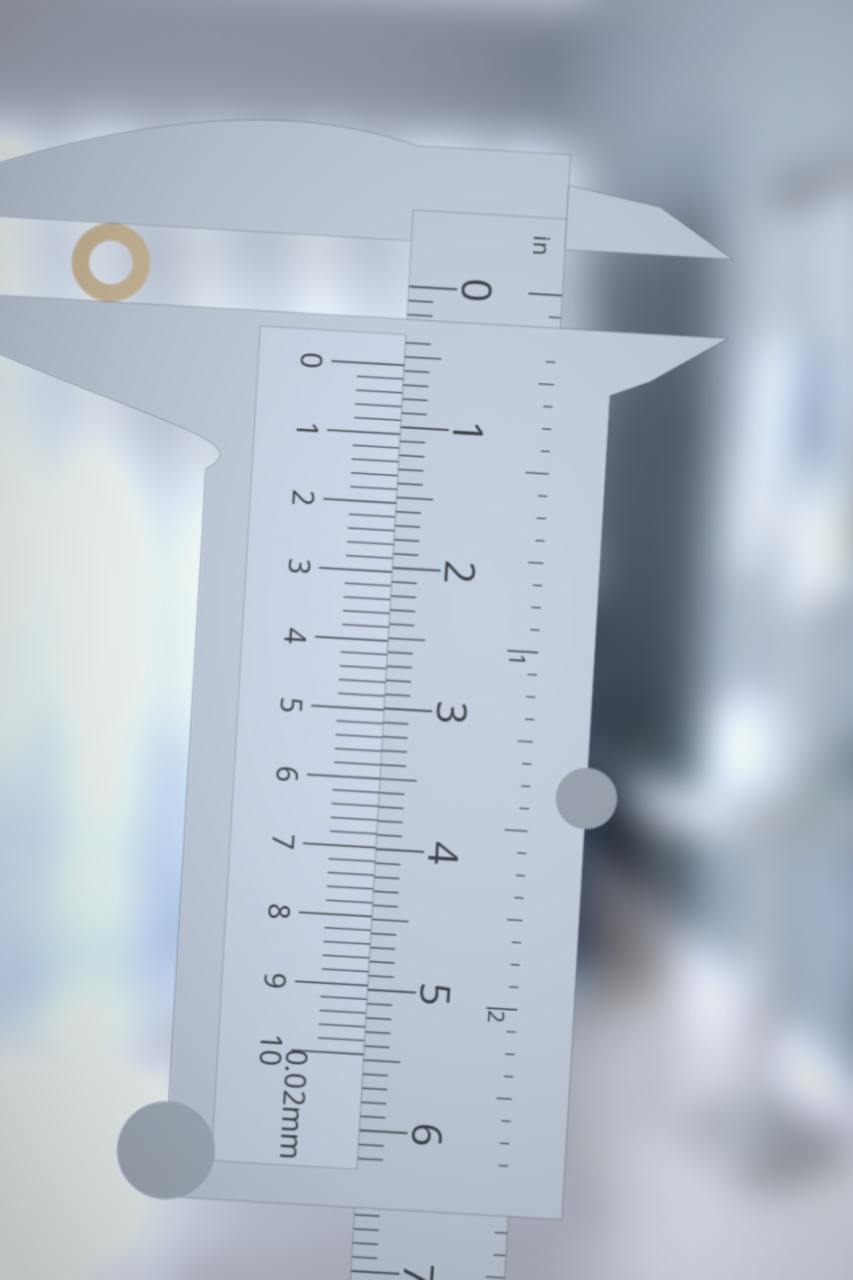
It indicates **5.6** mm
